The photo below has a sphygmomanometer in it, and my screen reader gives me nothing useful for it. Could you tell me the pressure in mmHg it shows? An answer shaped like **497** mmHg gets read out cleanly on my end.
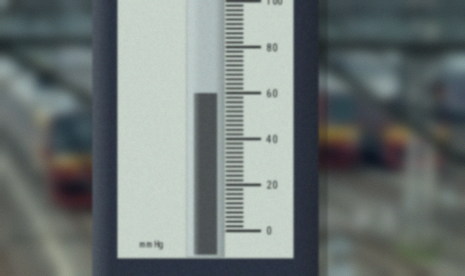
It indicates **60** mmHg
